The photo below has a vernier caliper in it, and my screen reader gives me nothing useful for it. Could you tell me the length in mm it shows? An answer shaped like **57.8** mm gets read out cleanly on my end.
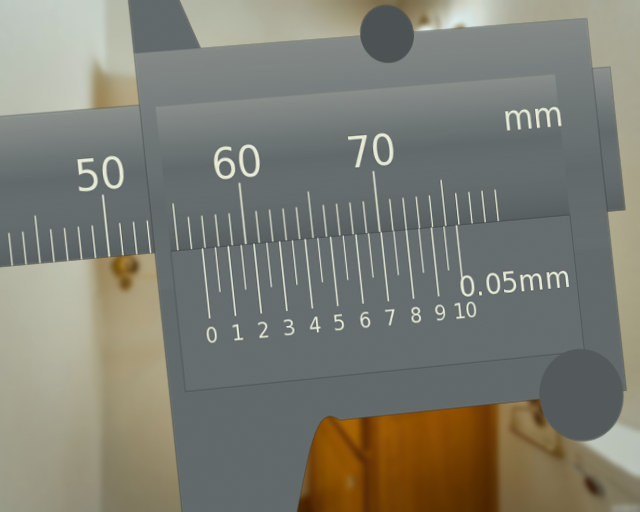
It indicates **56.8** mm
